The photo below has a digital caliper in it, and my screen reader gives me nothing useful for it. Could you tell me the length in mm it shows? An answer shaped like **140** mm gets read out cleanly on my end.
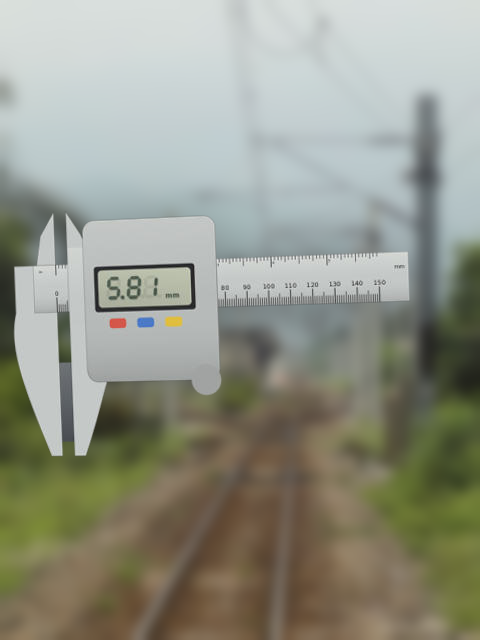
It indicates **5.81** mm
